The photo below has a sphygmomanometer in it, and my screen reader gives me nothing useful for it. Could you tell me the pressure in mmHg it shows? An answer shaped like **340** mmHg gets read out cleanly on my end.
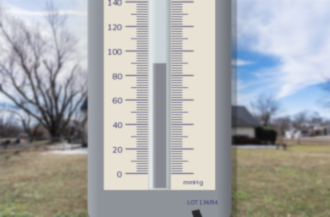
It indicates **90** mmHg
